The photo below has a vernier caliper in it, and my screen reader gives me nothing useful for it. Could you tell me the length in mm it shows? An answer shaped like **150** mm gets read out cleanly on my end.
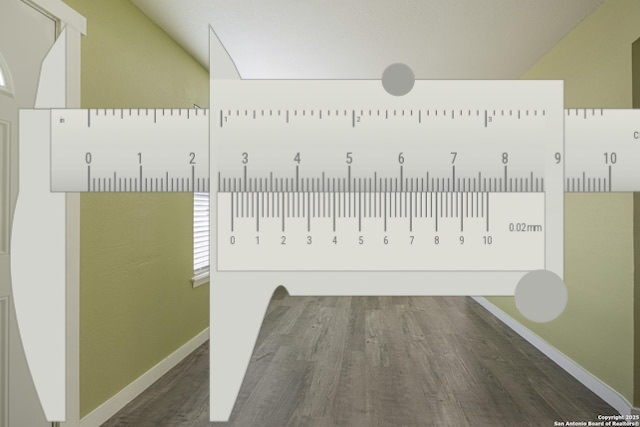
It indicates **27.5** mm
